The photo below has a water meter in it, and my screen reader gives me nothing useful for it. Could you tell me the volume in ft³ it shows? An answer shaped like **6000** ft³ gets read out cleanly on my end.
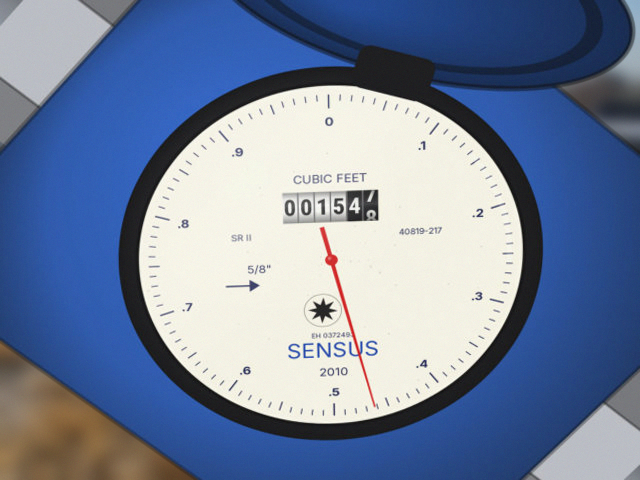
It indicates **1547.46** ft³
